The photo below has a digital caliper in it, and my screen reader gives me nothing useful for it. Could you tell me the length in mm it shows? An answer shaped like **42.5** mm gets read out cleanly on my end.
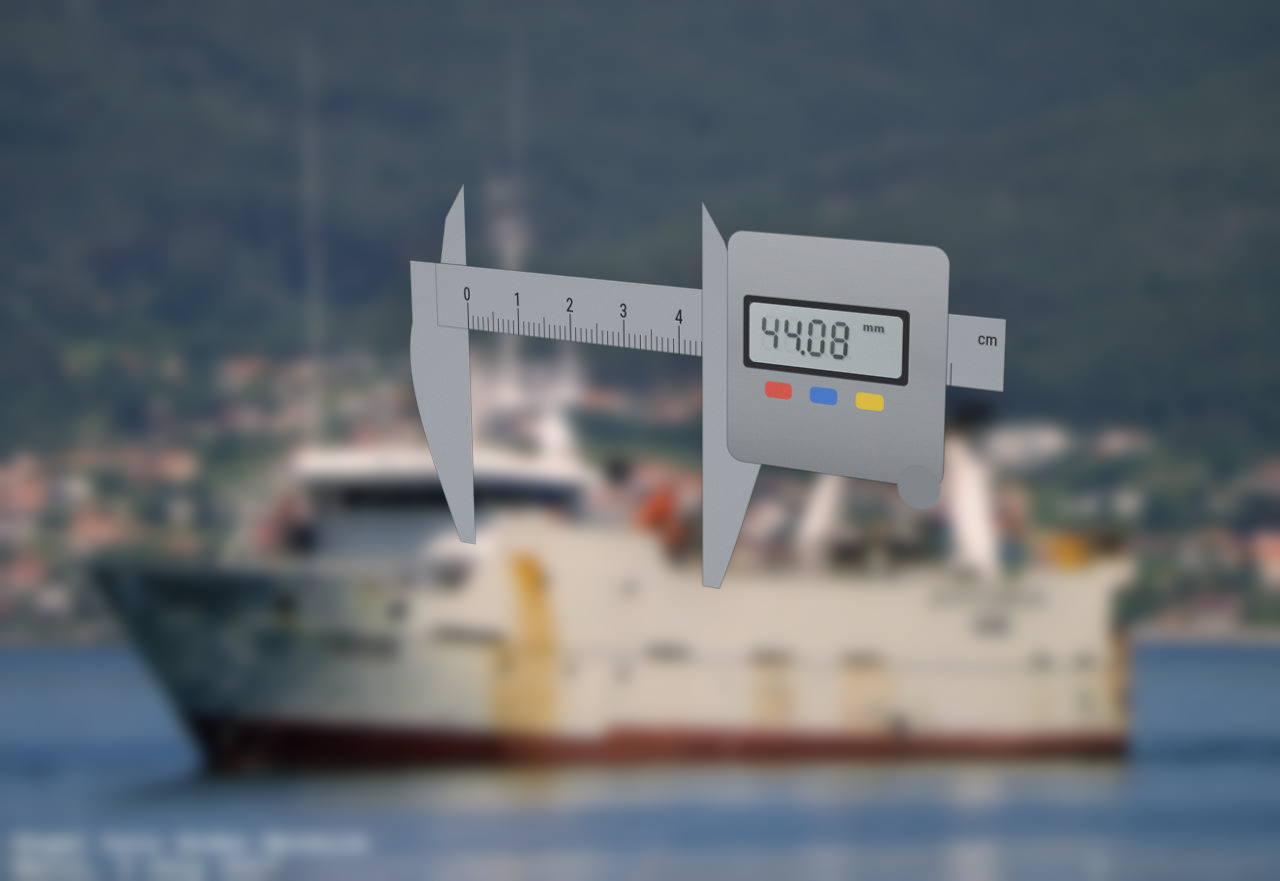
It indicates **44.08** mm
